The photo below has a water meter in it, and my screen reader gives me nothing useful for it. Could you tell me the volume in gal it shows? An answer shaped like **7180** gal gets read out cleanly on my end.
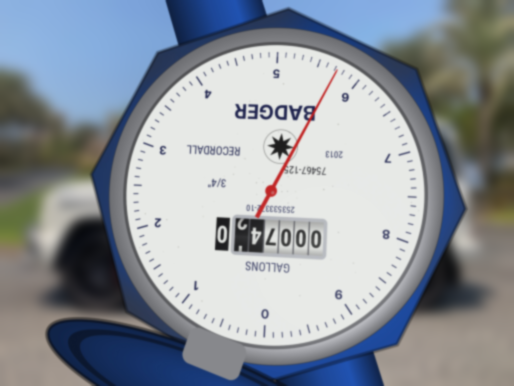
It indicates **7415.7** gal
